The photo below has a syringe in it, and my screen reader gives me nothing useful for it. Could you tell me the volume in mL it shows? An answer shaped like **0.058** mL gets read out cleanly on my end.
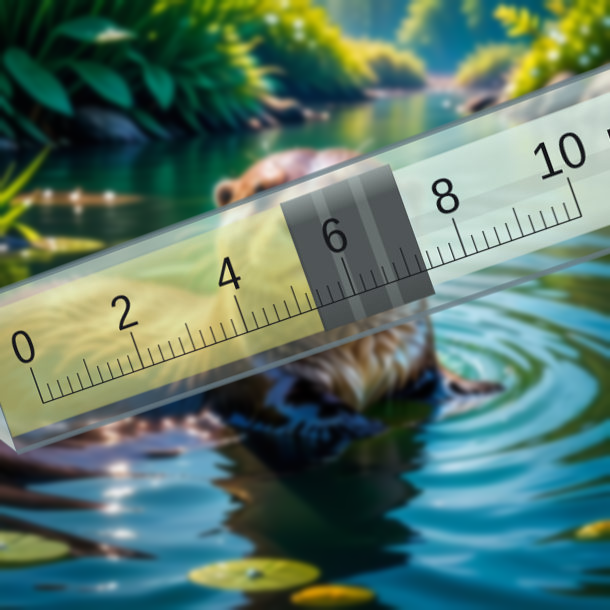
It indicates **5.3** mL
